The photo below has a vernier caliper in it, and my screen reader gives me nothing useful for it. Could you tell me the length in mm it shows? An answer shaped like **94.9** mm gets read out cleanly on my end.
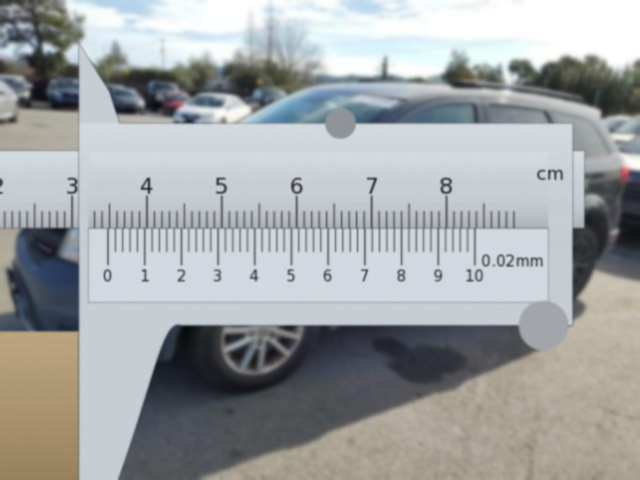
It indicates **34.8** mm
